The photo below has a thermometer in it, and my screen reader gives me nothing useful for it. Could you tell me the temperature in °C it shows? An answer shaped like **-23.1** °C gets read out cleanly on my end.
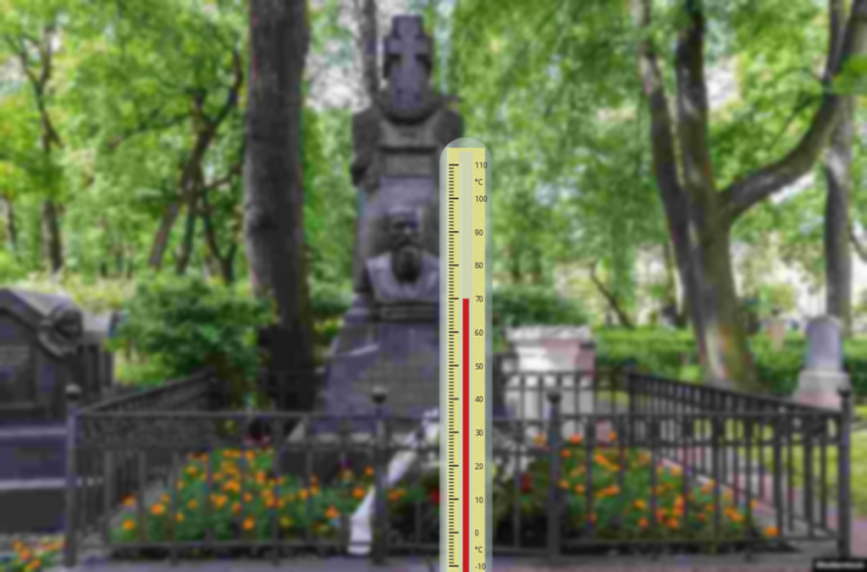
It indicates **70** °C
